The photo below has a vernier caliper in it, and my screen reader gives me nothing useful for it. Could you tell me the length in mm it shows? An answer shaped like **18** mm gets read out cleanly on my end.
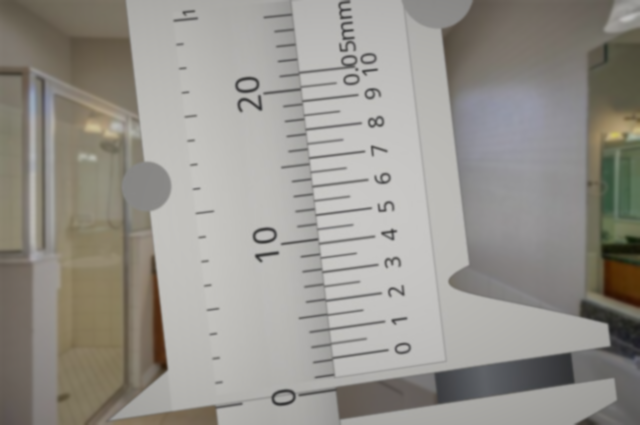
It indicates **2.1** mm
